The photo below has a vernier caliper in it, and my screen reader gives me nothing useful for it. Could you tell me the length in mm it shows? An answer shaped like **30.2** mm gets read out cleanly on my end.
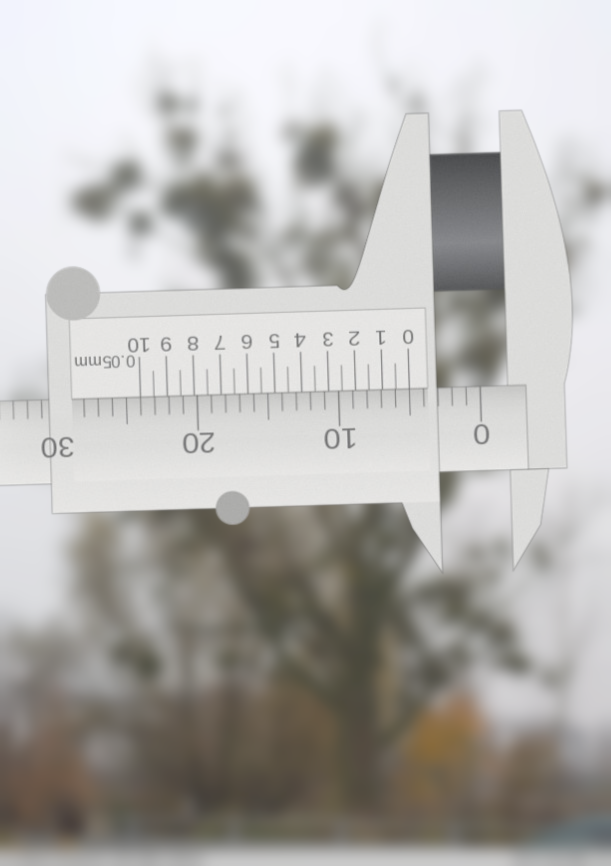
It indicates **5.0** mm
